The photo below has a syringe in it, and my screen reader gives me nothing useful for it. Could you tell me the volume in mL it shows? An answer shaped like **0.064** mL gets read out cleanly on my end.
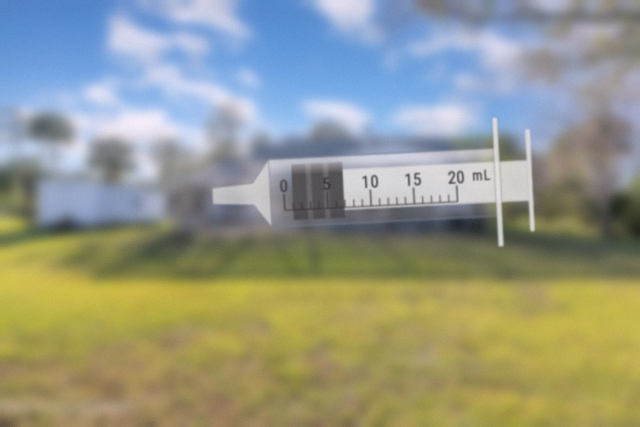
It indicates **1** mL
